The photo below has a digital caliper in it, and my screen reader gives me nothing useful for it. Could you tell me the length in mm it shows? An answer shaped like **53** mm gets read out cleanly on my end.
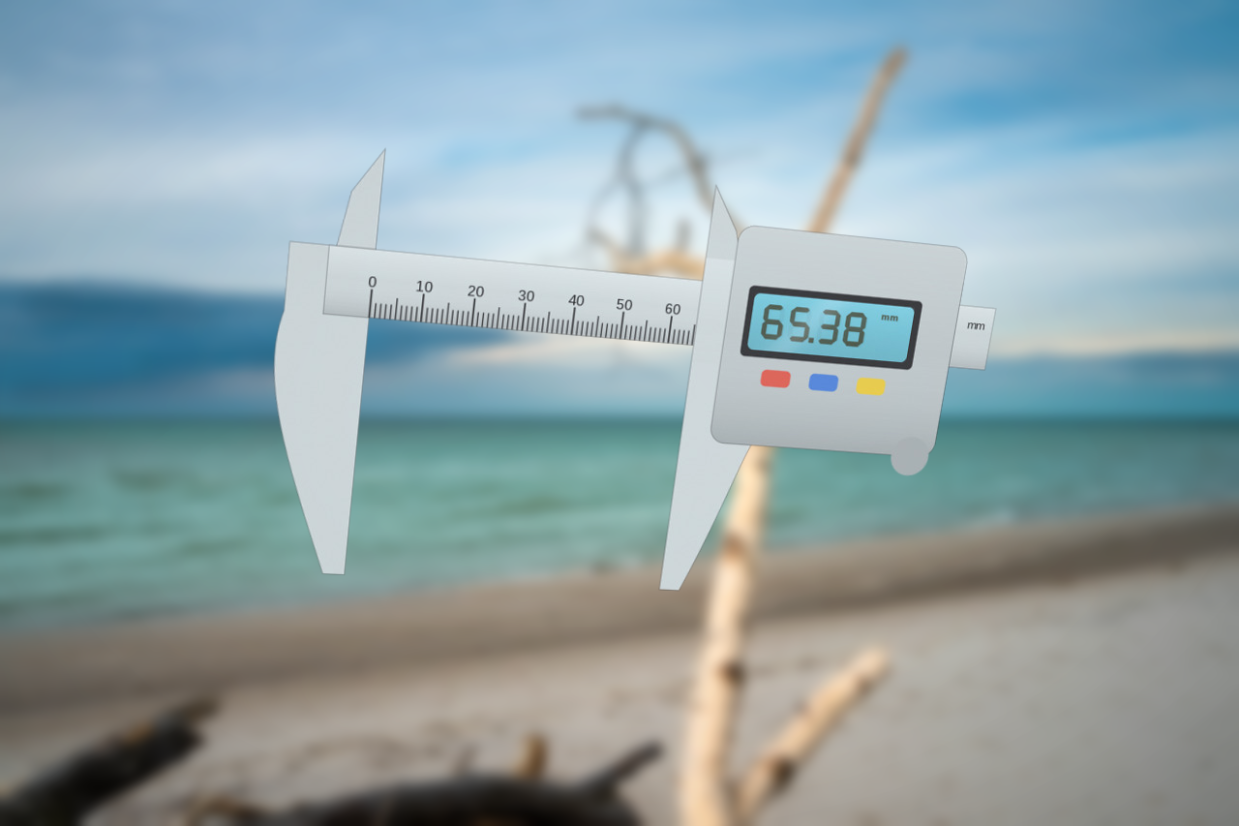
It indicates **65.38** mm
